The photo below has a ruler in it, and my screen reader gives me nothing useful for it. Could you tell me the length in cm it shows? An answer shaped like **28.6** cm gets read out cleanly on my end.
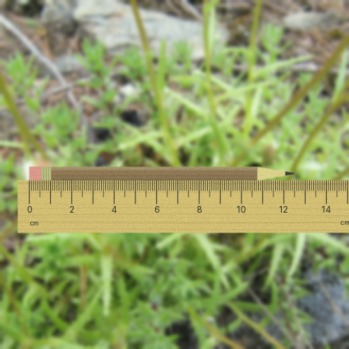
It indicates **12.5** cm
